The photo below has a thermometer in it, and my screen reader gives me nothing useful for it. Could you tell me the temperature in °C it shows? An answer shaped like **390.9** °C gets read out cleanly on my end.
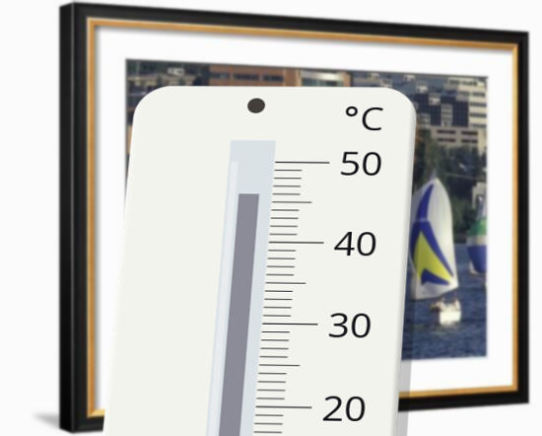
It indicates **46** °C
